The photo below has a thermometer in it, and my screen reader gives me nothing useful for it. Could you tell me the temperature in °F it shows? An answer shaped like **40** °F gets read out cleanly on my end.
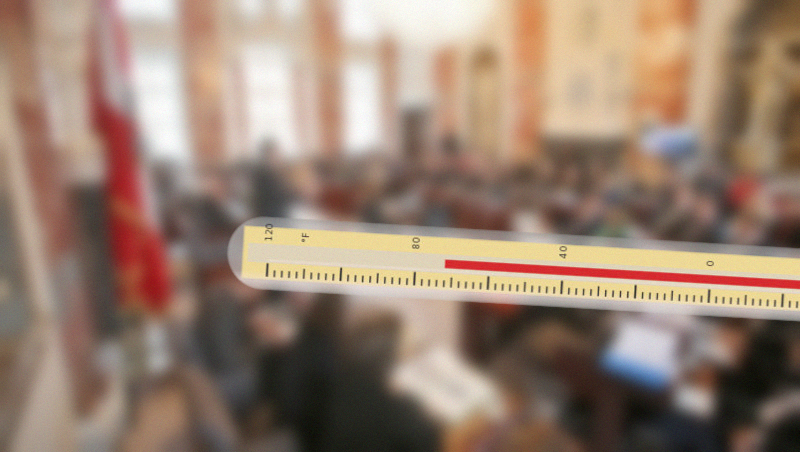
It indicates **72** °F
